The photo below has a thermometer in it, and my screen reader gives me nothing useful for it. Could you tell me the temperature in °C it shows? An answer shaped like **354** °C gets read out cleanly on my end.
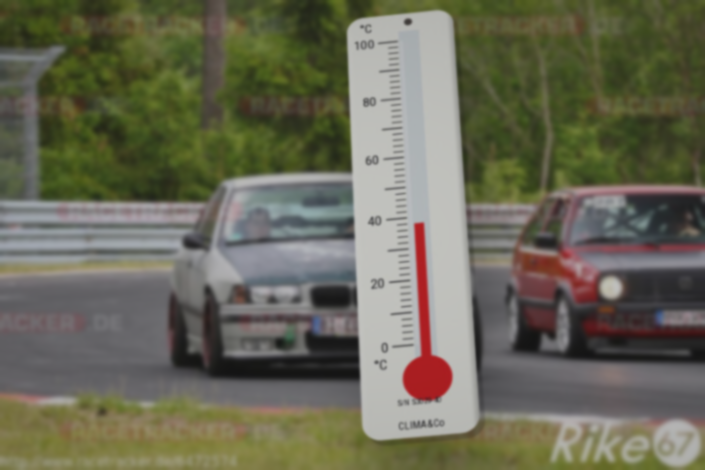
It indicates **38** °C
